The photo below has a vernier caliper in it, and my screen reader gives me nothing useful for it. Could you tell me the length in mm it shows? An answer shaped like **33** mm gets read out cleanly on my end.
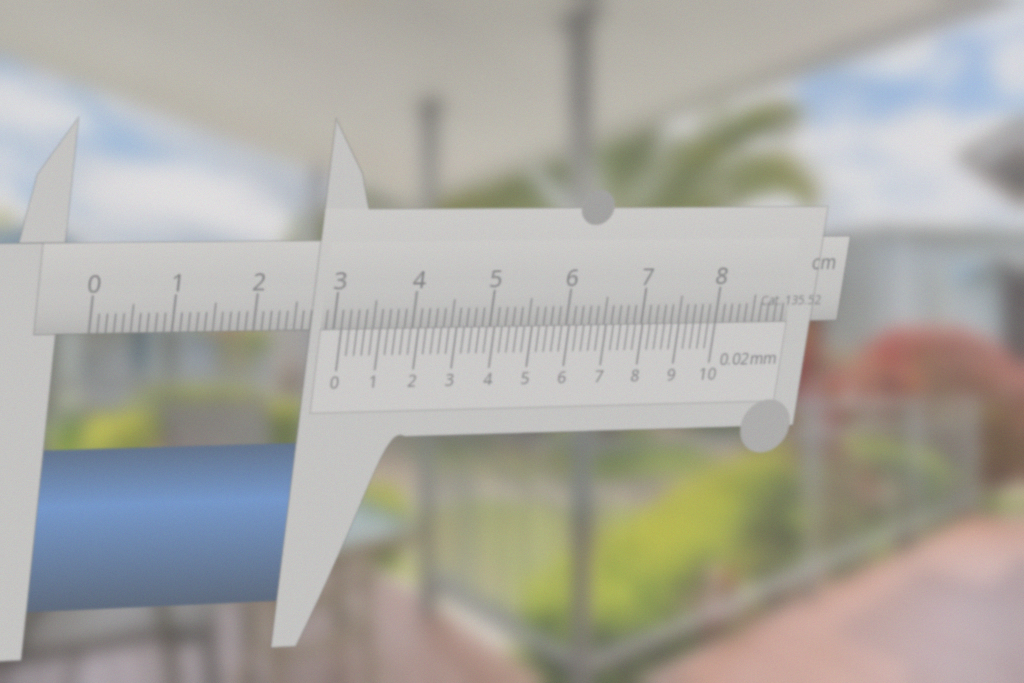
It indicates **31.0** mm
